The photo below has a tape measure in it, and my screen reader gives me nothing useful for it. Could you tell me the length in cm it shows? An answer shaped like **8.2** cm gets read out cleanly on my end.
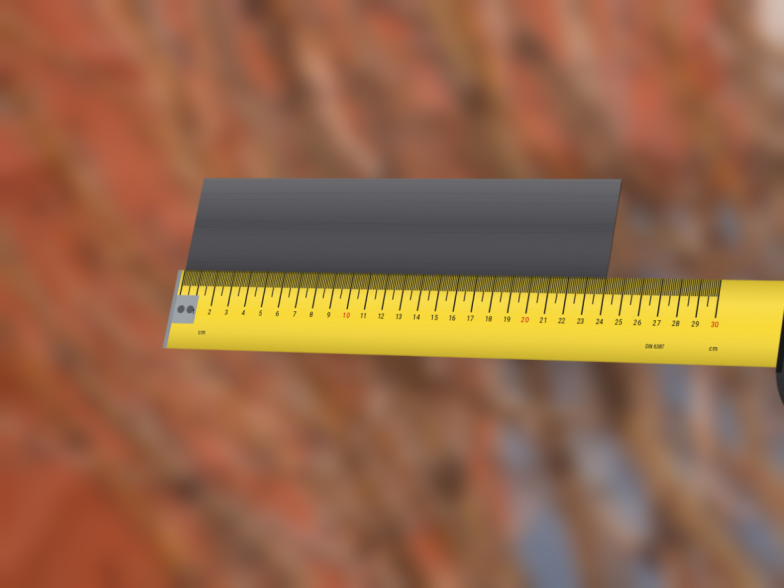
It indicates **24** cm
